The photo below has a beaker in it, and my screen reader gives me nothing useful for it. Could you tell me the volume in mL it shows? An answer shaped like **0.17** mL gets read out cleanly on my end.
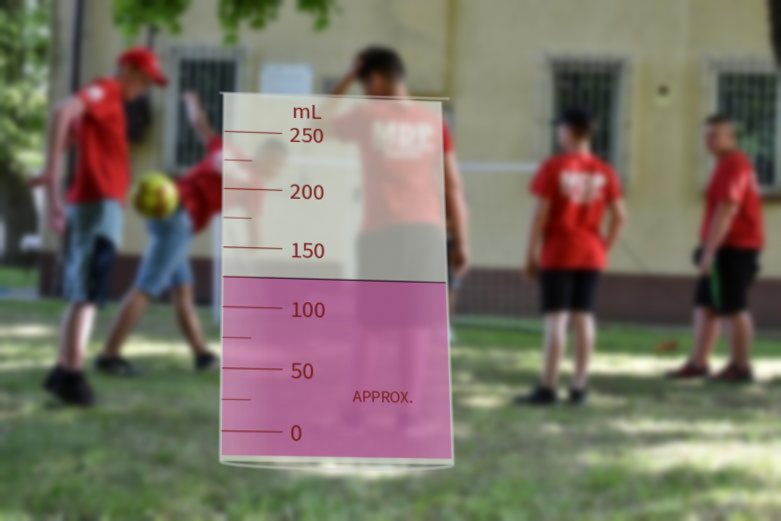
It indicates **125** mL
